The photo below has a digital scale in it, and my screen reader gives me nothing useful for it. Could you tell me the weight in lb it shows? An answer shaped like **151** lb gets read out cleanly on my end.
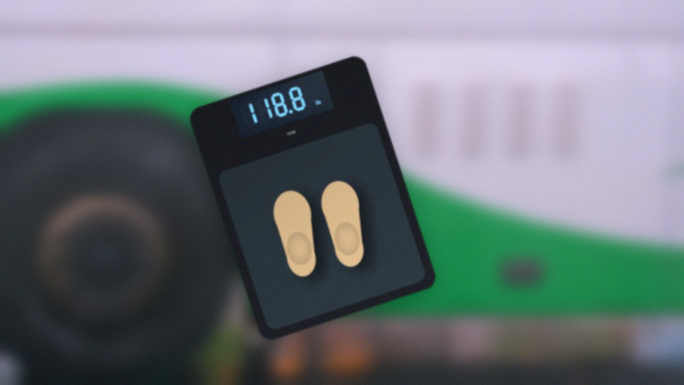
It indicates **118.8** lb
